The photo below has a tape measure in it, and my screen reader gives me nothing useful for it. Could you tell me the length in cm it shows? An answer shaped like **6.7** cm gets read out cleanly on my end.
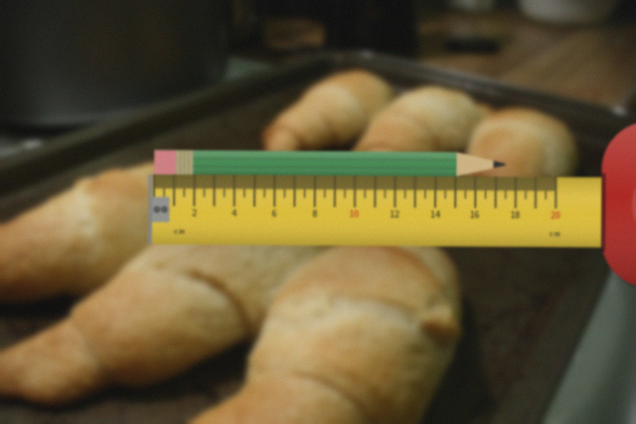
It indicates **17.5** cm
